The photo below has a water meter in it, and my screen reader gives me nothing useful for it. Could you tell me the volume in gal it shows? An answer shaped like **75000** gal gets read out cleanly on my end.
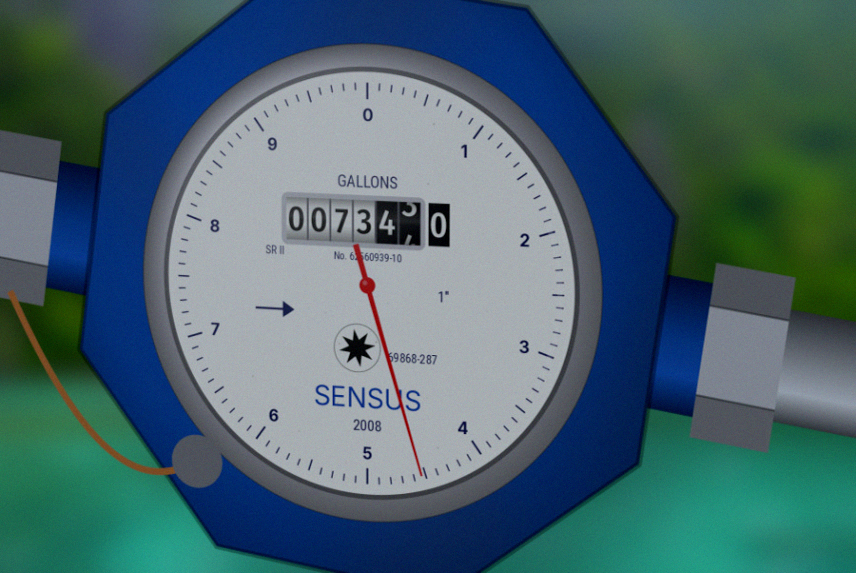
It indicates **73434.5** gal
